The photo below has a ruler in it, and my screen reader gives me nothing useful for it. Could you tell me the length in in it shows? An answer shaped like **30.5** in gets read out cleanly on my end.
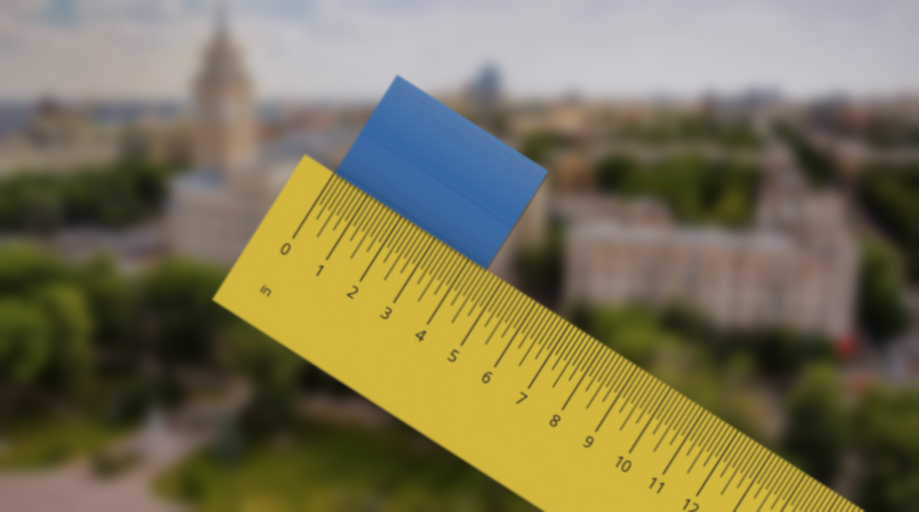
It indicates **4.5** in
